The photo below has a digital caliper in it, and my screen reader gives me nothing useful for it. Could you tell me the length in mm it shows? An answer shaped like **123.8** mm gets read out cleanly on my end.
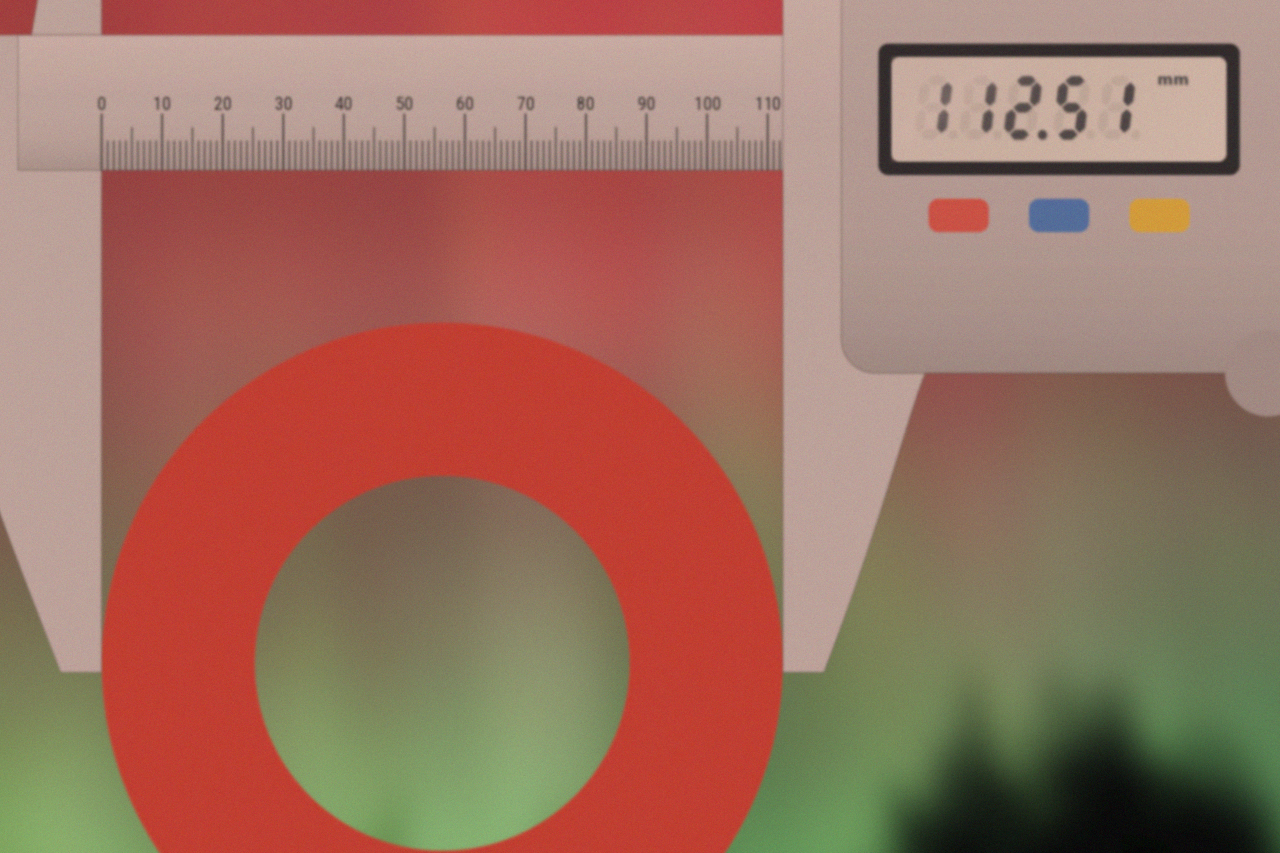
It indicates **112.51** mm
